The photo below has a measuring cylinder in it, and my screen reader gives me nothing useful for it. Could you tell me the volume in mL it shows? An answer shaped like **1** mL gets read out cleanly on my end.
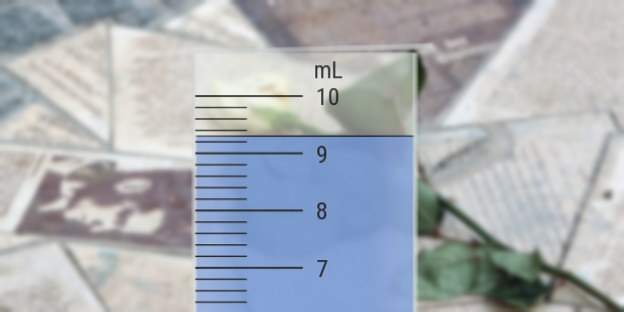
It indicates **9.3** mL
